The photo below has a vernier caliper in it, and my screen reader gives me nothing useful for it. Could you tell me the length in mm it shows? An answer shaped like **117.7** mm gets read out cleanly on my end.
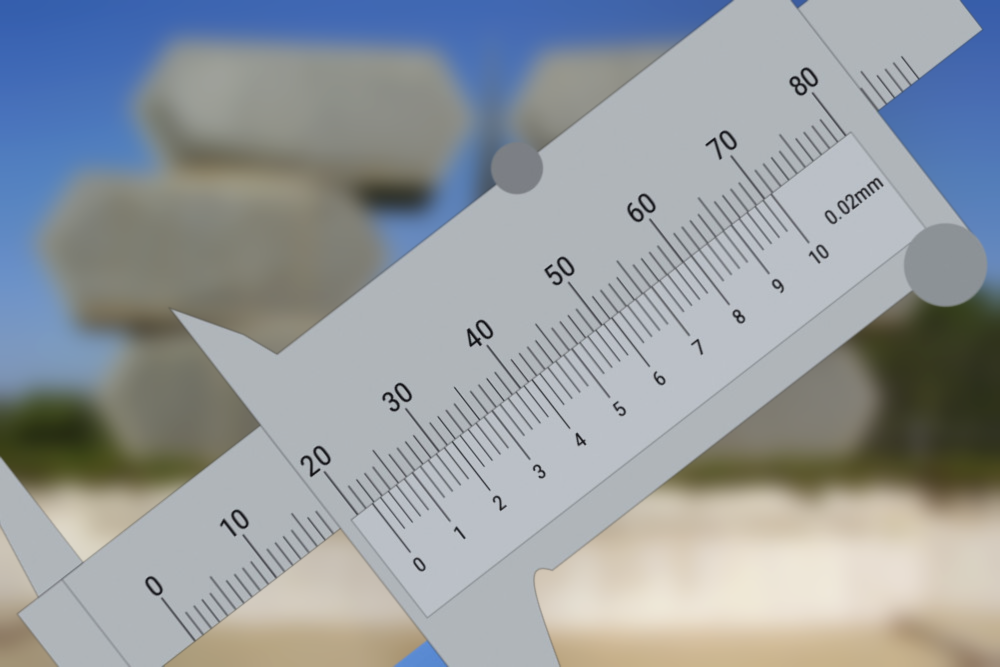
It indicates **21.8** mm
